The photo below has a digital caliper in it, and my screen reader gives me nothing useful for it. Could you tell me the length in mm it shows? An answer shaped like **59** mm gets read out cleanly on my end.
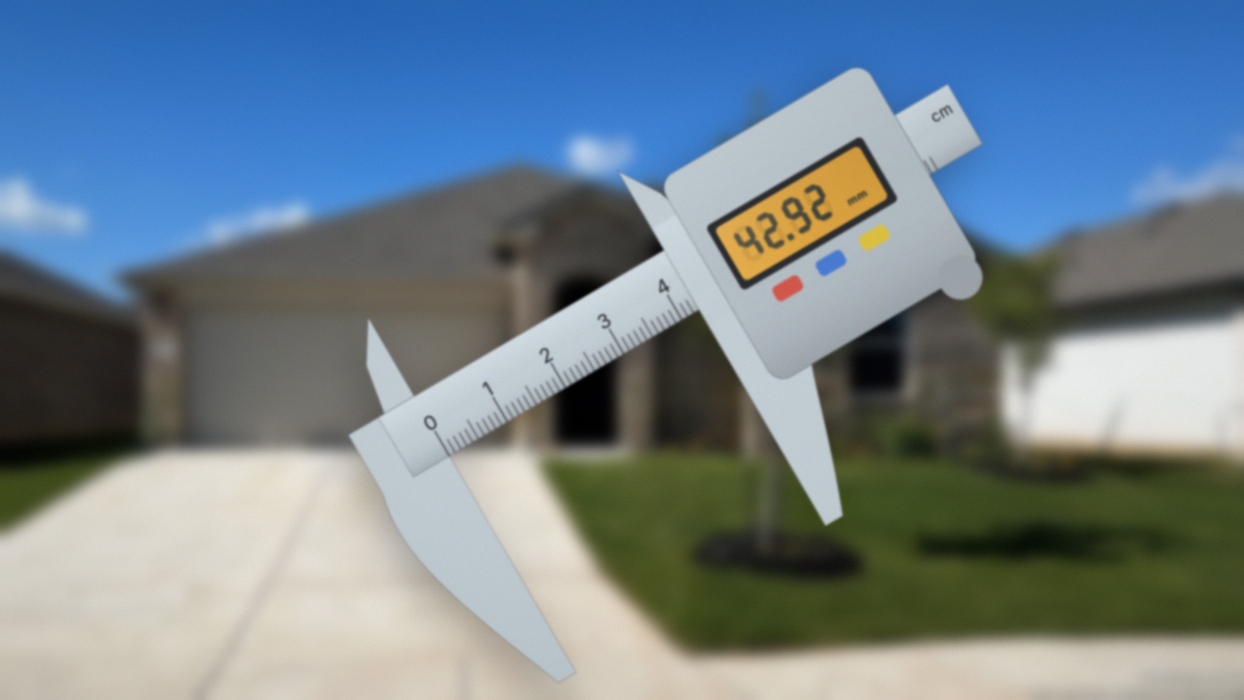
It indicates **42.92** mm
